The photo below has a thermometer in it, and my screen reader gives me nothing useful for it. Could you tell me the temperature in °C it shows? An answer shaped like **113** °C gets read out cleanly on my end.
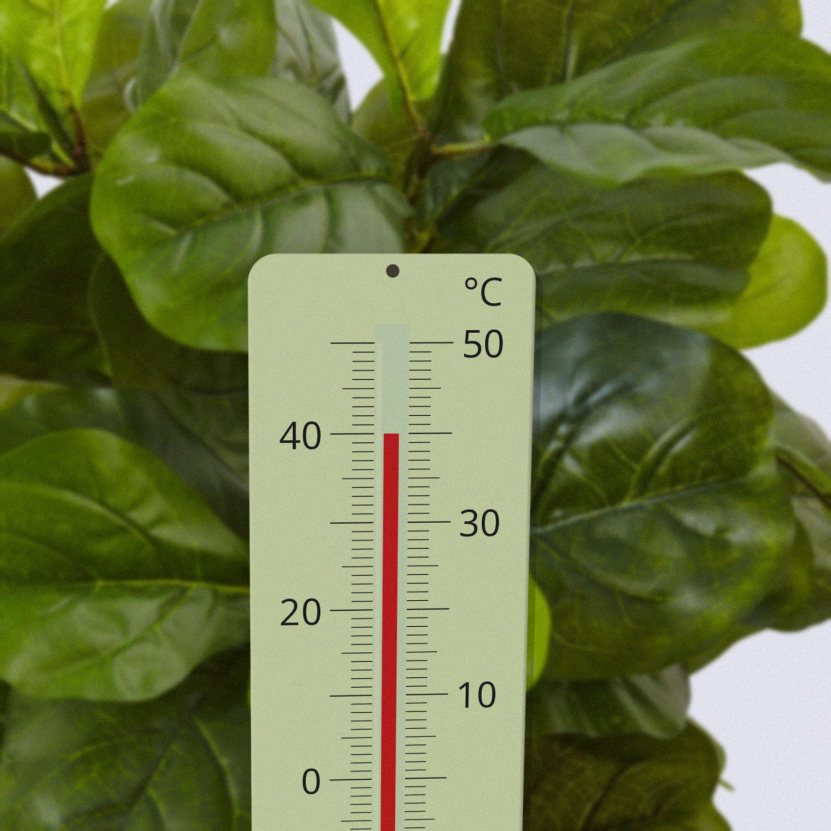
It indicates **40** °C
